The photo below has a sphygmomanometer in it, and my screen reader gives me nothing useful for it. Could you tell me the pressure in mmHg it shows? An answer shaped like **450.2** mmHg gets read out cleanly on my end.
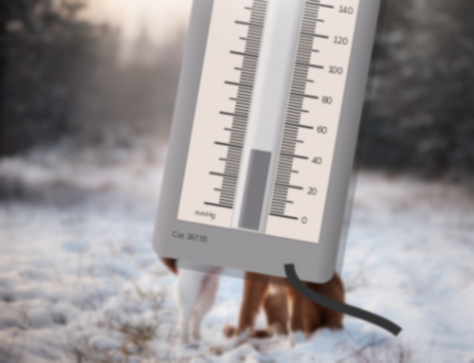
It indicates **40** mmHg
